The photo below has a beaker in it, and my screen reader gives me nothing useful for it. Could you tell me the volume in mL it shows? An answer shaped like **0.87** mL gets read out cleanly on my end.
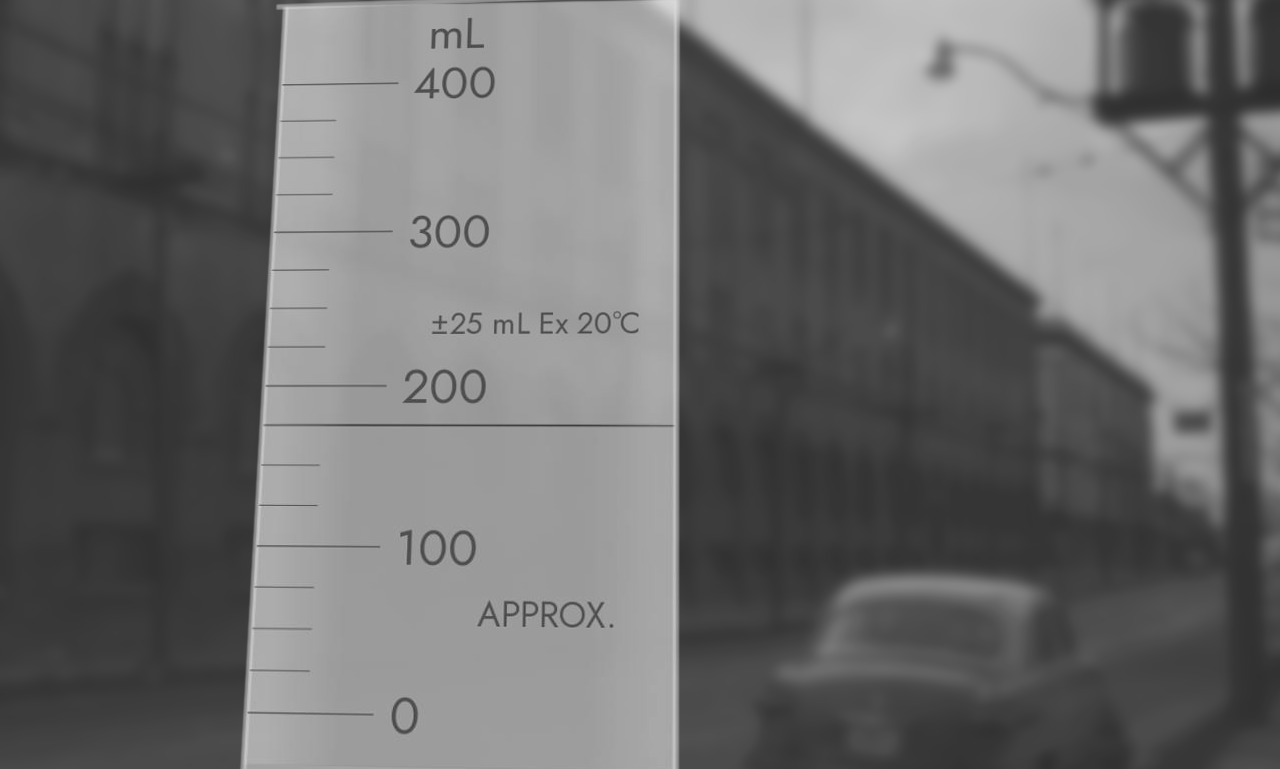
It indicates **175** mL
